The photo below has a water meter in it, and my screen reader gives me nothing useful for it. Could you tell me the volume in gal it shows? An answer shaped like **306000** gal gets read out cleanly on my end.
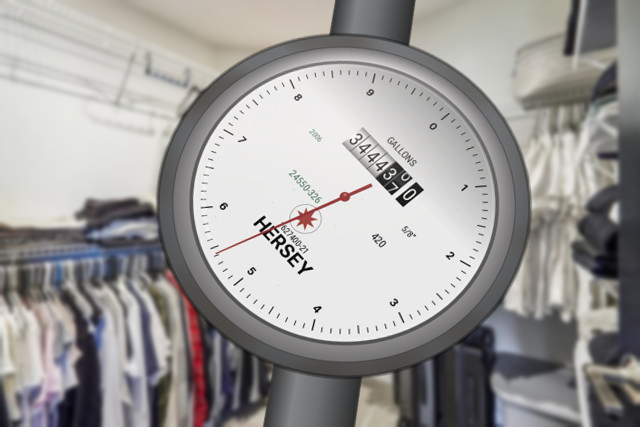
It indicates **3444365.4** gal
